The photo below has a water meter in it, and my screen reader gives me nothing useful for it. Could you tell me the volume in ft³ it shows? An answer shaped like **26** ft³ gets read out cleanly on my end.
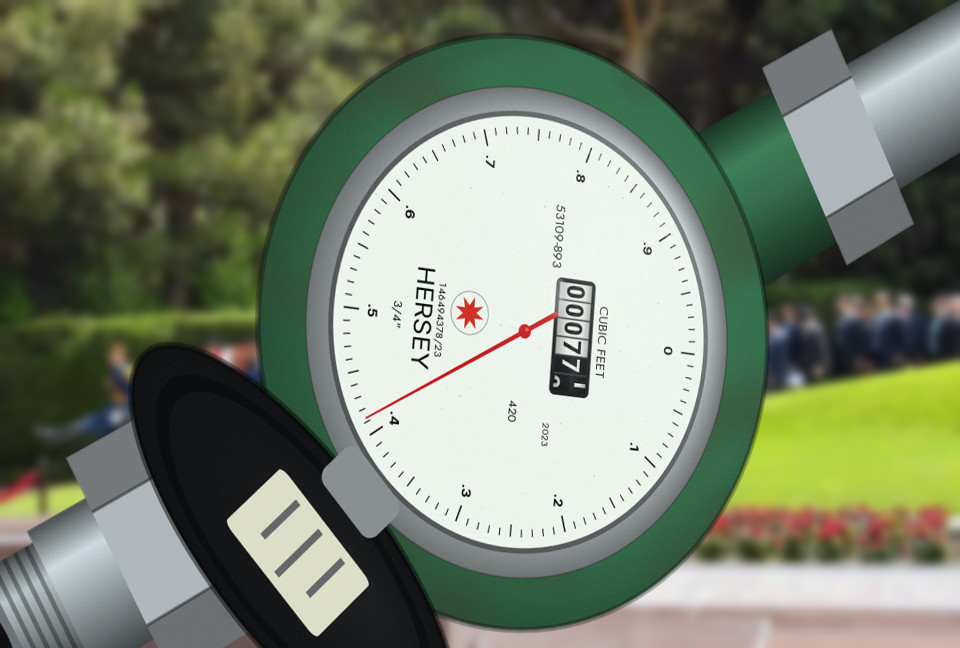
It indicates **771.41** ft³
